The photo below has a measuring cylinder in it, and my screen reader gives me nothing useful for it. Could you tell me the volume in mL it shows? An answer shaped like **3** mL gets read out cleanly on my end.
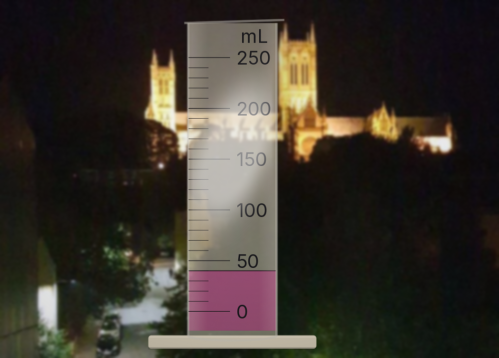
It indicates **40** mL
